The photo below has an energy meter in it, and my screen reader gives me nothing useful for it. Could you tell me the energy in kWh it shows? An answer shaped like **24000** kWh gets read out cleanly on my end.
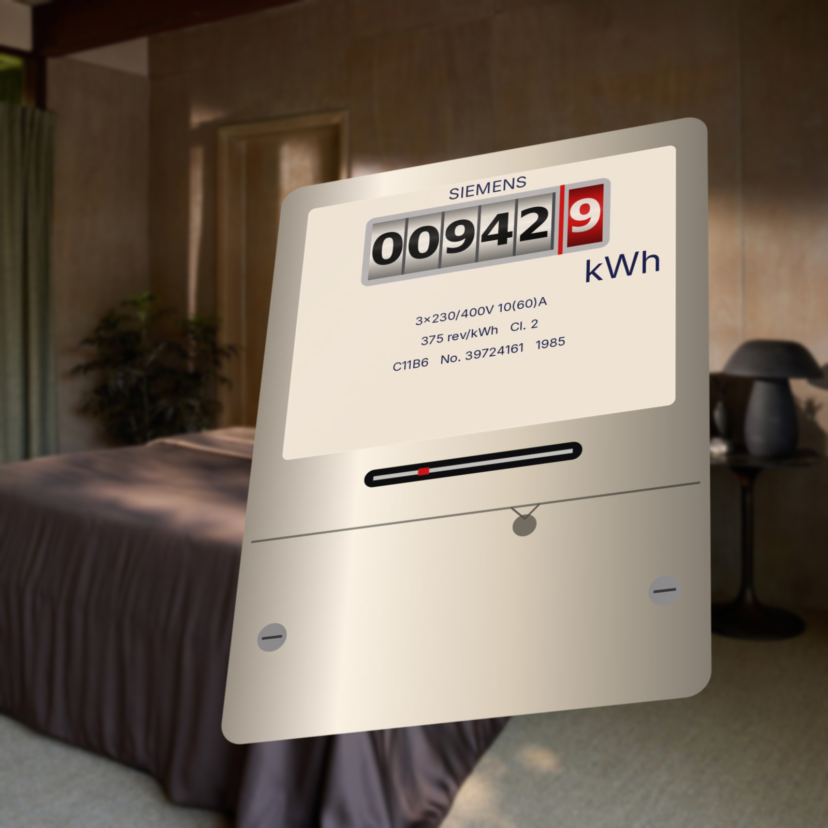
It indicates **942.9** kWh
